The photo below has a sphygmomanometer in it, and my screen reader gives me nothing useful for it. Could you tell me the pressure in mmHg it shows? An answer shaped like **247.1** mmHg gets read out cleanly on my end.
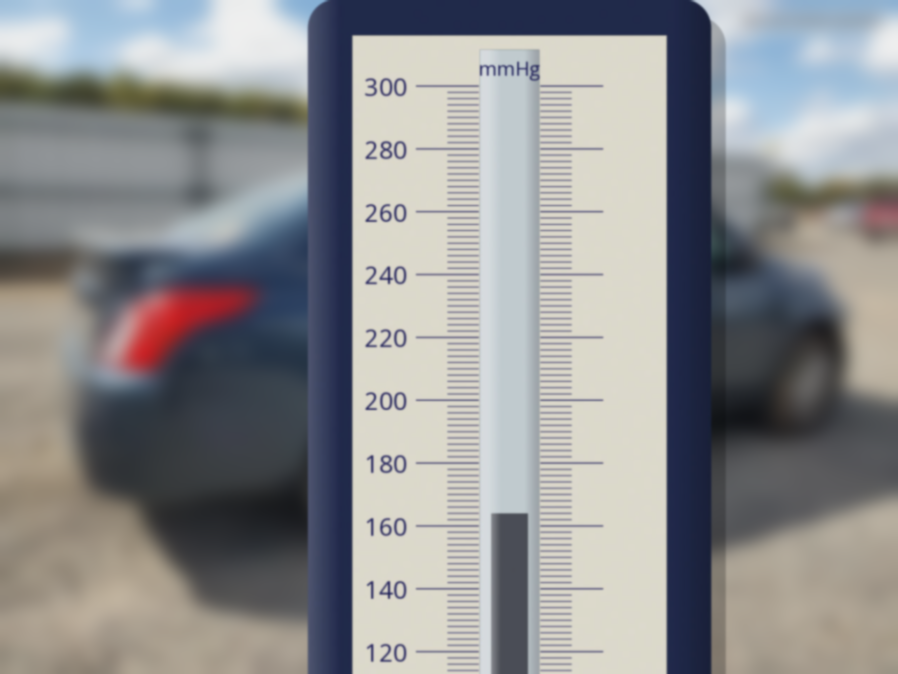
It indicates **164** mmHg
